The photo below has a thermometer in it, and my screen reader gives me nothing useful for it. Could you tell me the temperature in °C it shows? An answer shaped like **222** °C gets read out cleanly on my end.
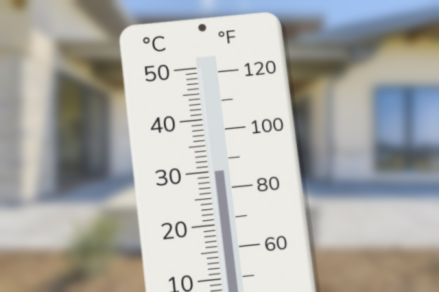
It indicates **30** °C
